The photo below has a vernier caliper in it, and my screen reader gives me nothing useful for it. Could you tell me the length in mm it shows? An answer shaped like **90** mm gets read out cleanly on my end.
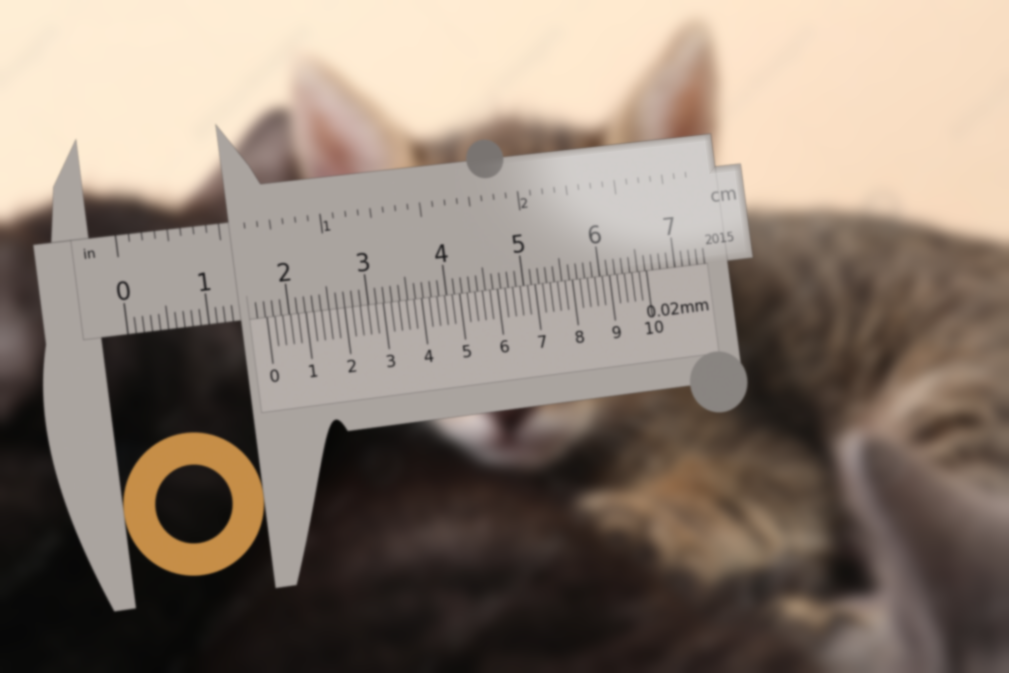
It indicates **17.2** mm
